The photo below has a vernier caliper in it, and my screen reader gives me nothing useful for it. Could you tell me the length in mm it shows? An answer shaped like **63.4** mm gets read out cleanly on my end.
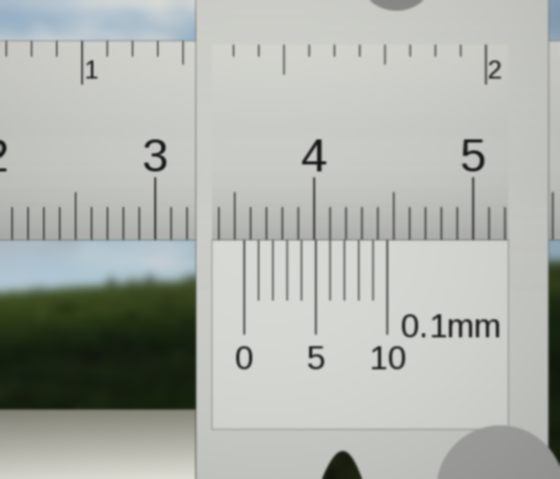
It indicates **35.6** mm
